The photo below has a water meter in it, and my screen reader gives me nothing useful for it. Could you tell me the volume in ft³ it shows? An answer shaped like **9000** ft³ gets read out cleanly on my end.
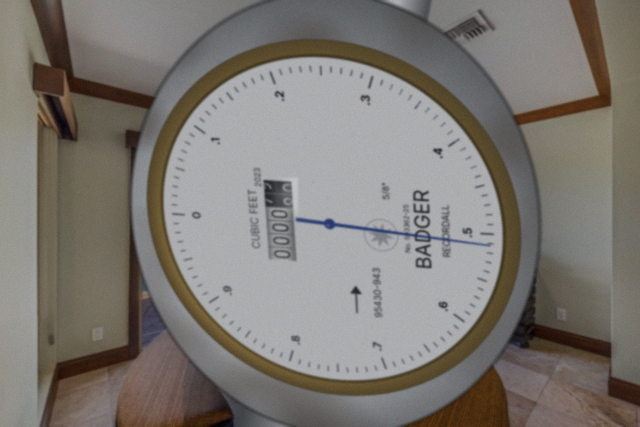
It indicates **79.51** ft³
